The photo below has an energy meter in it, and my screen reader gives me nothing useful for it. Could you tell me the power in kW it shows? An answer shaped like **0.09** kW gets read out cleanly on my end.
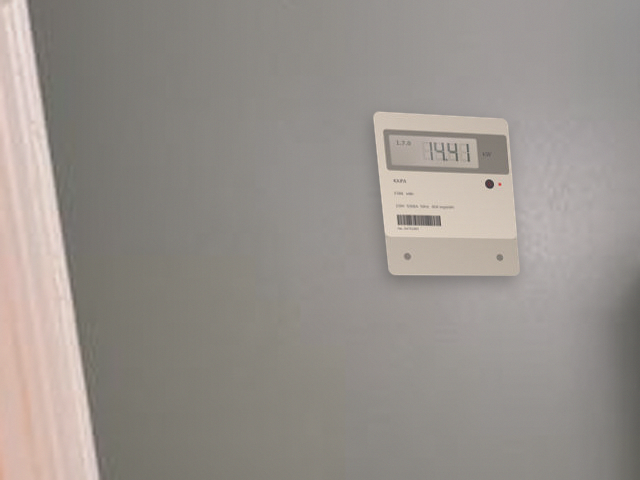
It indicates **14.41** kW
